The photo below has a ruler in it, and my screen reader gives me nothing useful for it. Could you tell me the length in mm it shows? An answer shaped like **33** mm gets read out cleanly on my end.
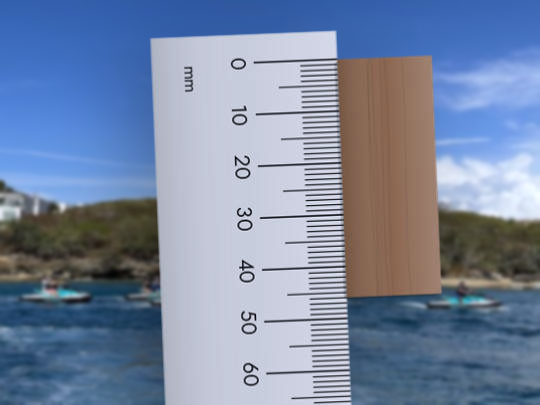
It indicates **46** mm
